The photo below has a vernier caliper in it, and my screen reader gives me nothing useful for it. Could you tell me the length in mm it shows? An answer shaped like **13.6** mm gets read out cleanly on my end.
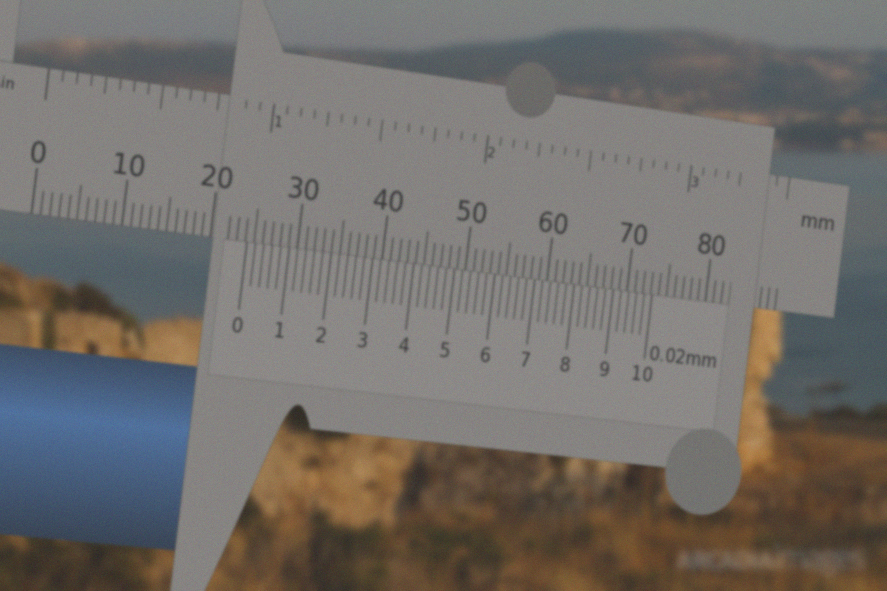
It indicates **24.2** mm
